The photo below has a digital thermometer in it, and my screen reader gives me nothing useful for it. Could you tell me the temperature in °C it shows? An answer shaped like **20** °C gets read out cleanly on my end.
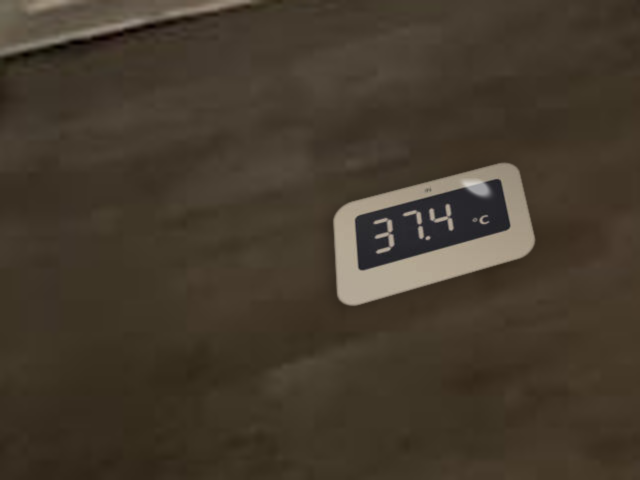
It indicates **37.4** °C
